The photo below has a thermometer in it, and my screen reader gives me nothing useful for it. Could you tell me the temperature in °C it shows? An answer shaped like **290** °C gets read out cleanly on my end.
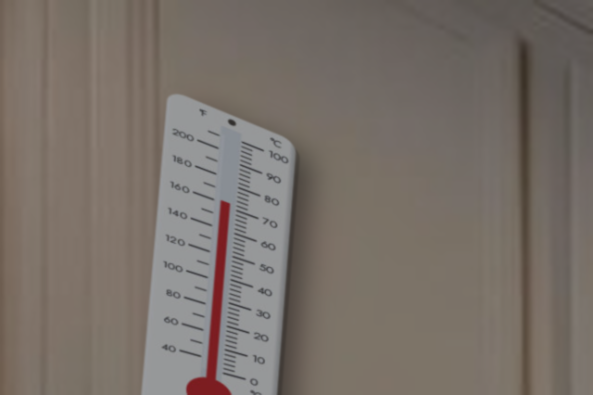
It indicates **72** °C
